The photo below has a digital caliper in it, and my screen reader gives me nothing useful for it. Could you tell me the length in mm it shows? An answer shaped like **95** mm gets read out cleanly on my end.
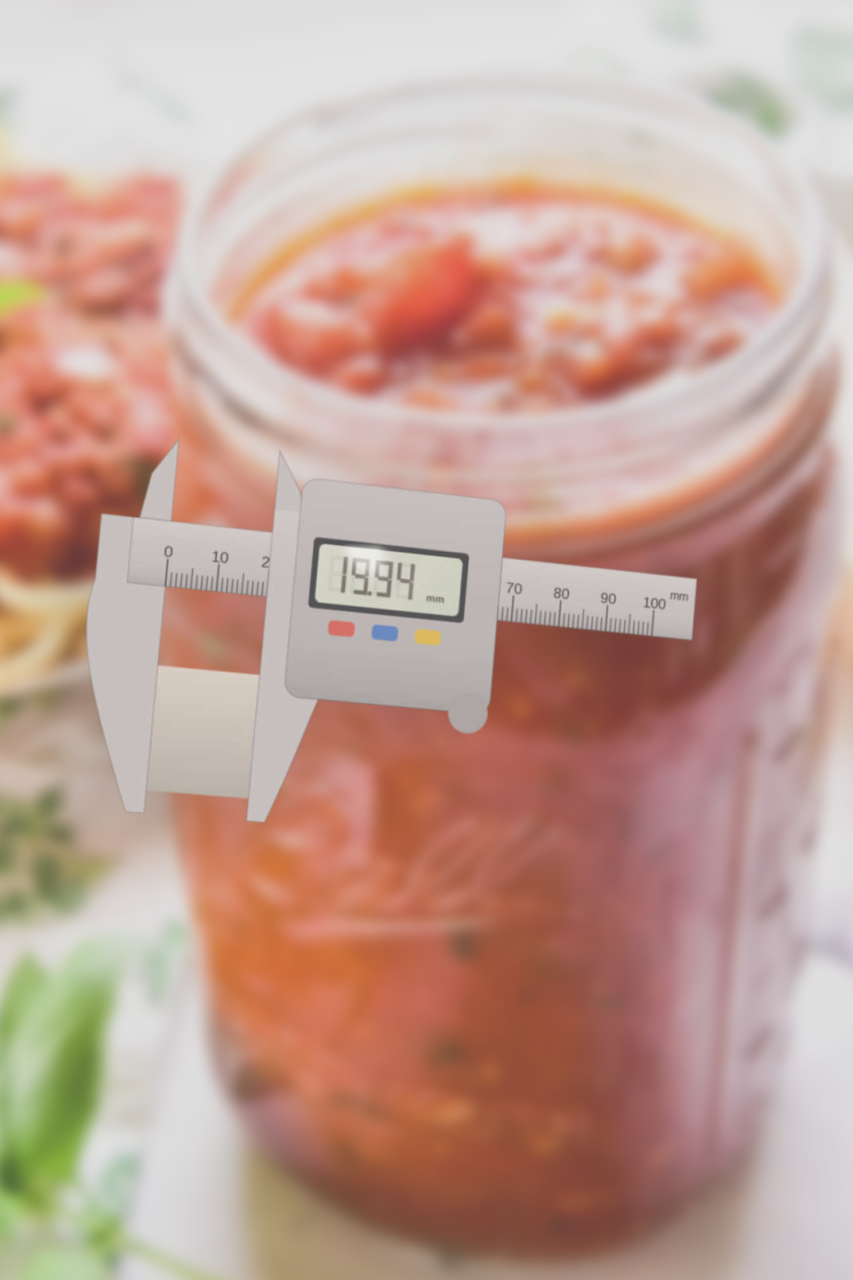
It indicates **19.94** mm
